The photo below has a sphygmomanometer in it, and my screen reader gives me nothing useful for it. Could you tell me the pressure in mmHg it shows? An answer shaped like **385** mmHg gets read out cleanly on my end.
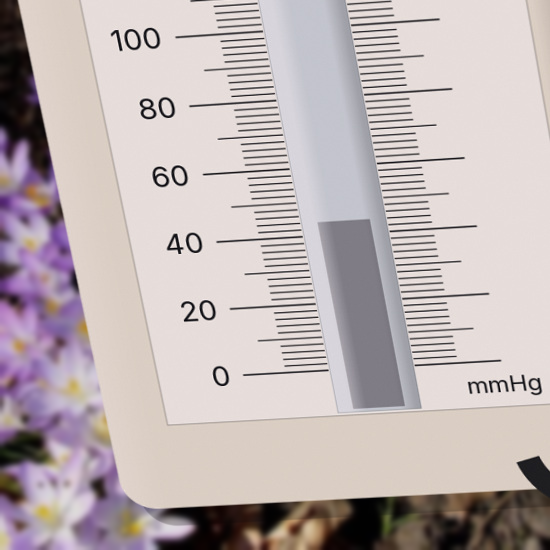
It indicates **44** mmHg
